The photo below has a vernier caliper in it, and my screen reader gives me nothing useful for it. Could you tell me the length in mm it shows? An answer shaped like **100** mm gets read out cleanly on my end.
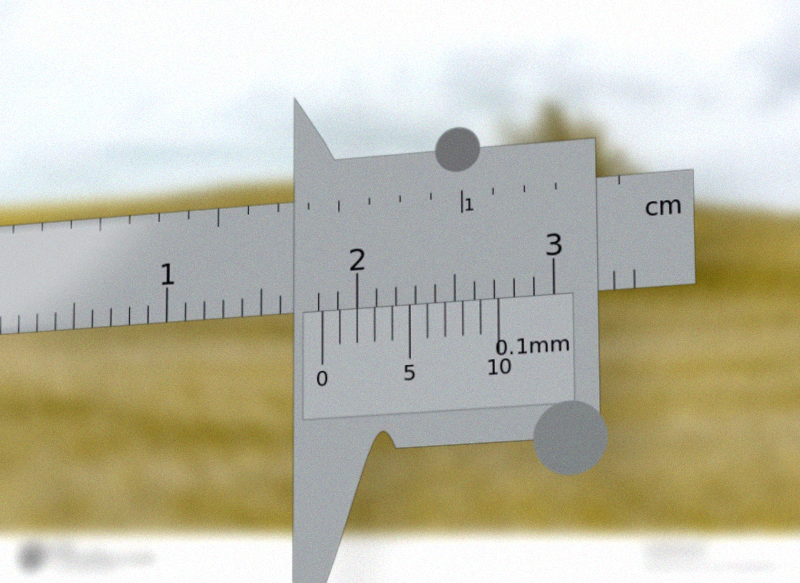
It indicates **18.2** mm
